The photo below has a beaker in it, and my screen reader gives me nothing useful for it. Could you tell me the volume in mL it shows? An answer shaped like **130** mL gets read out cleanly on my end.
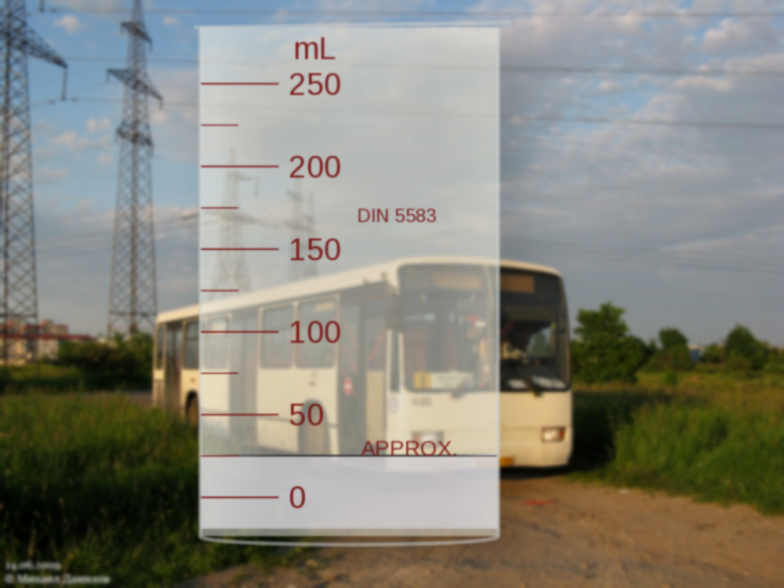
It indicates **25** mL
